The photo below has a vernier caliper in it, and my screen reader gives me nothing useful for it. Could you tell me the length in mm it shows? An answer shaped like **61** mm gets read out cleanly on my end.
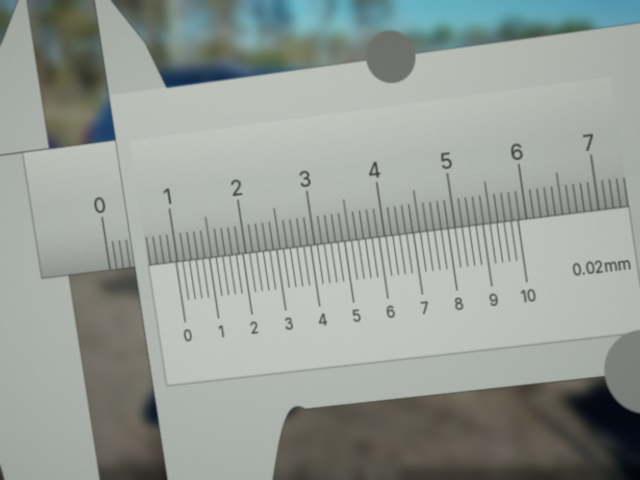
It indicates **9.8** mm
